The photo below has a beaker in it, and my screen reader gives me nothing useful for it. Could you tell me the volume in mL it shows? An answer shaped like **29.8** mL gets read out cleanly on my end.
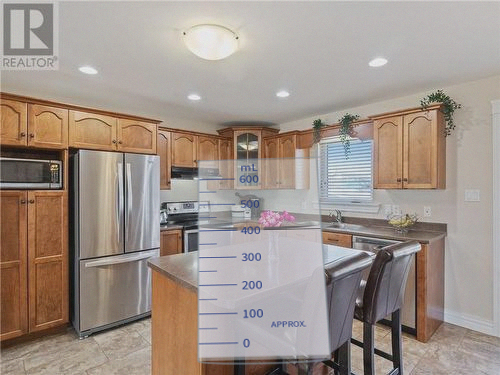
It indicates **400** mL
